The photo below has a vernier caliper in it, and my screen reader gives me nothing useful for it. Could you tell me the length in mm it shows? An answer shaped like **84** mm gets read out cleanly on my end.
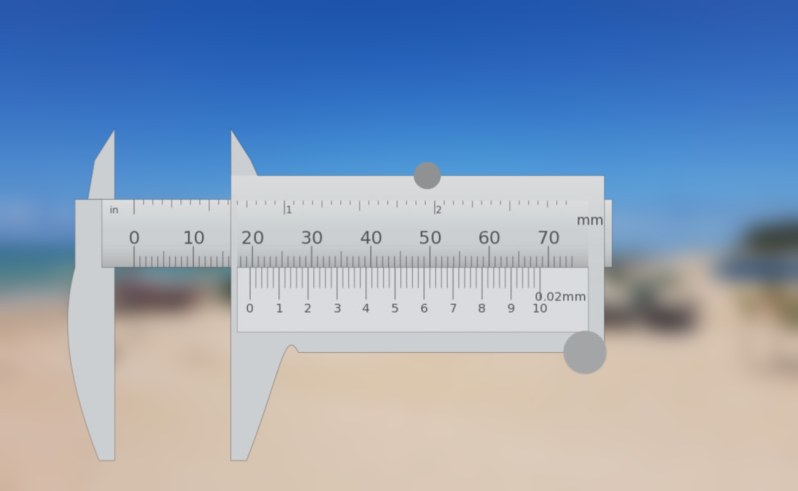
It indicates **19.6** mm
